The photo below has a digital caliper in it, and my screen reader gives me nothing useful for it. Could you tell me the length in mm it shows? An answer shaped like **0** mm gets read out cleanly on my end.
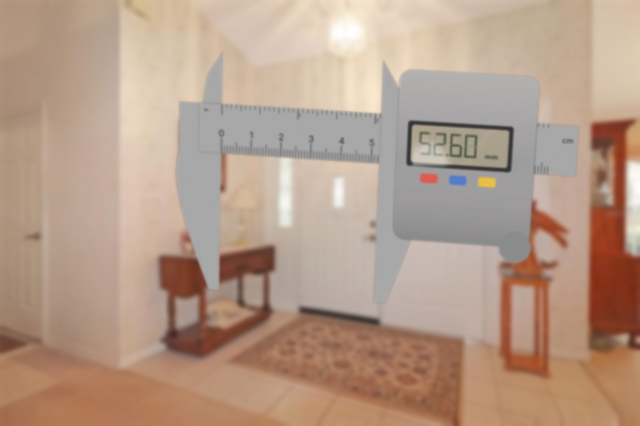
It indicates **52.60** mm
